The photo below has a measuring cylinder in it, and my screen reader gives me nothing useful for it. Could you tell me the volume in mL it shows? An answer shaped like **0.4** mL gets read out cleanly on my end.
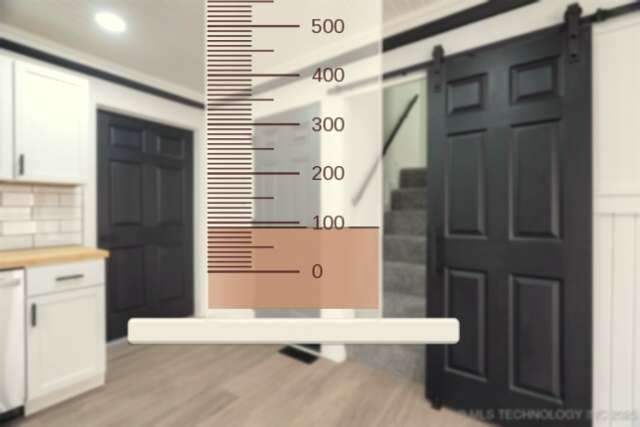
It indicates **90** mL
